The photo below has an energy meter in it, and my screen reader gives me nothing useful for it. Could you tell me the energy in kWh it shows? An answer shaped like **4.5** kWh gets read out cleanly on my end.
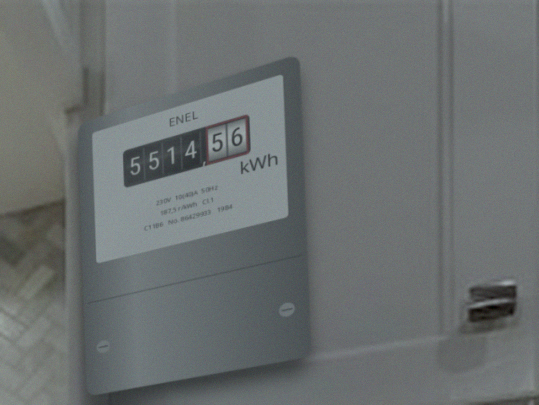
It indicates **5514.56** kWh
